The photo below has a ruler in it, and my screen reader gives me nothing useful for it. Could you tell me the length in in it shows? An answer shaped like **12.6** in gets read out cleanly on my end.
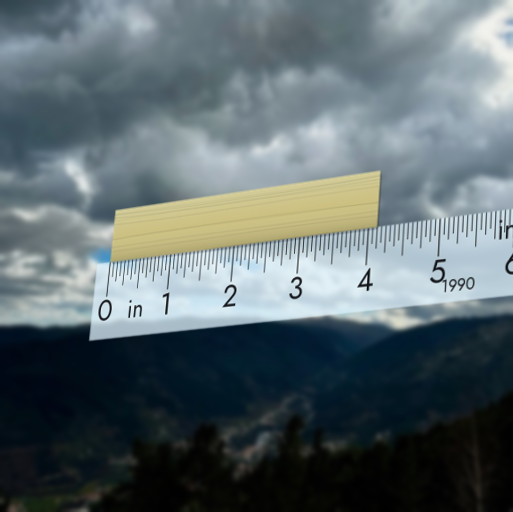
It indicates **4.125** in
